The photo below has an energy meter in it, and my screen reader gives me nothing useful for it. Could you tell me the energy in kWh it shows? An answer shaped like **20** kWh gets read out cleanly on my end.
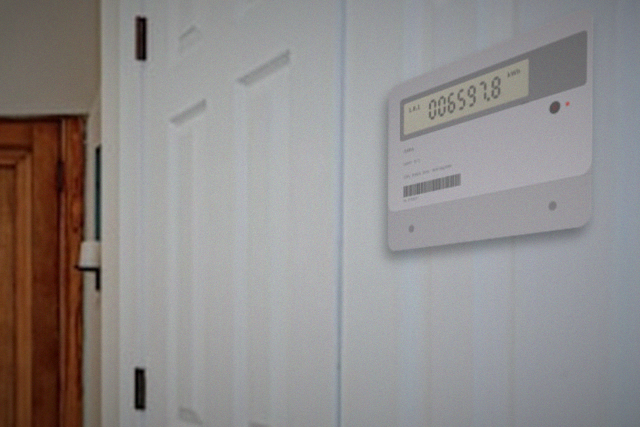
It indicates **6597.8** kWh
